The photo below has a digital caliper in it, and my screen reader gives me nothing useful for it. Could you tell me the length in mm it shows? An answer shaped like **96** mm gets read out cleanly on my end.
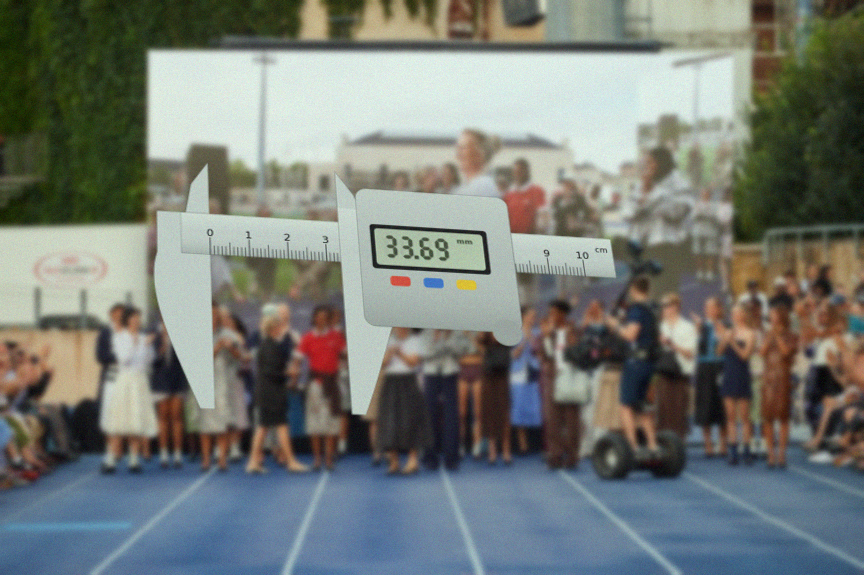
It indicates **33.69** mm
